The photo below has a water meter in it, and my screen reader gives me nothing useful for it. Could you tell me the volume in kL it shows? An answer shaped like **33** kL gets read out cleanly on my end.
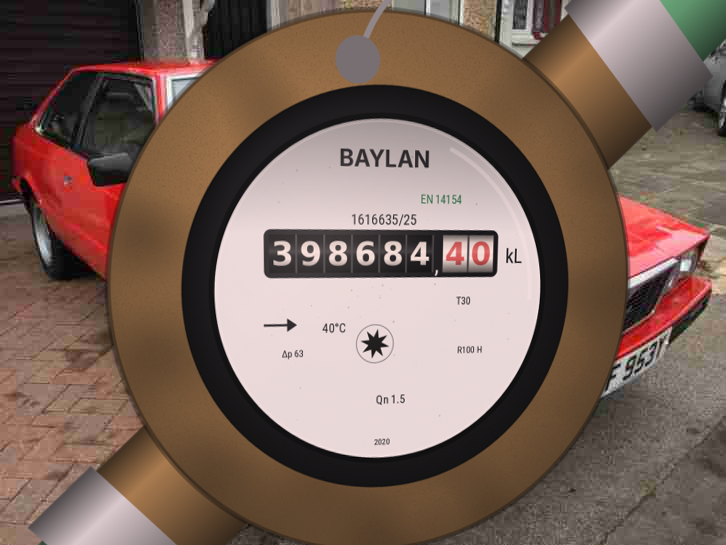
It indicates **398684.40** kL
